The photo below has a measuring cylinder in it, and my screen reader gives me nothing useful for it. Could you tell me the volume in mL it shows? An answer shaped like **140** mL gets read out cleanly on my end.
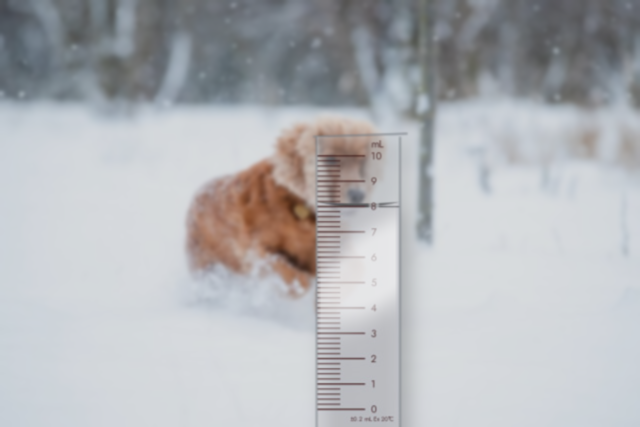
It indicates **8** mL
